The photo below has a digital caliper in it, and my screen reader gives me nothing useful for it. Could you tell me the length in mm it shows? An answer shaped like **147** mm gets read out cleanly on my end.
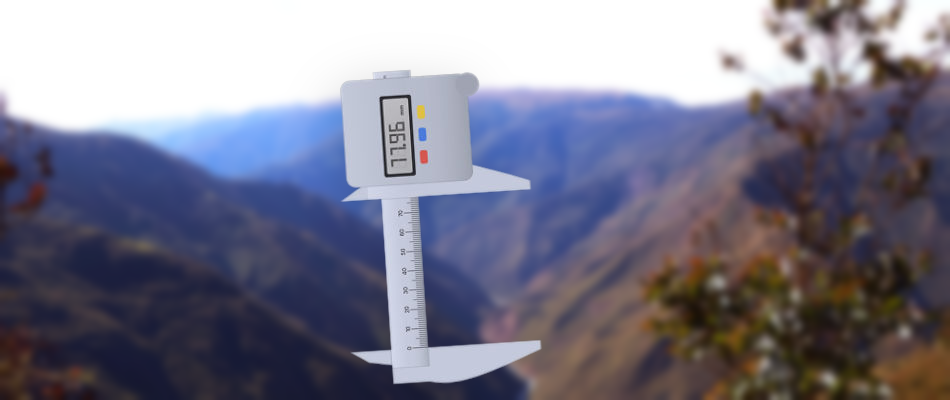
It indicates **77.96** mm
